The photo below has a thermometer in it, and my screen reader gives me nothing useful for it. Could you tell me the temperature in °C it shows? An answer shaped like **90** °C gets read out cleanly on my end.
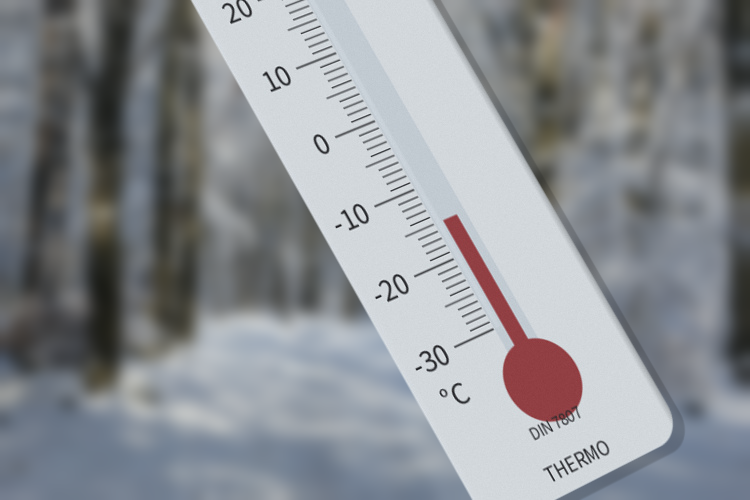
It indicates **-15** °C
